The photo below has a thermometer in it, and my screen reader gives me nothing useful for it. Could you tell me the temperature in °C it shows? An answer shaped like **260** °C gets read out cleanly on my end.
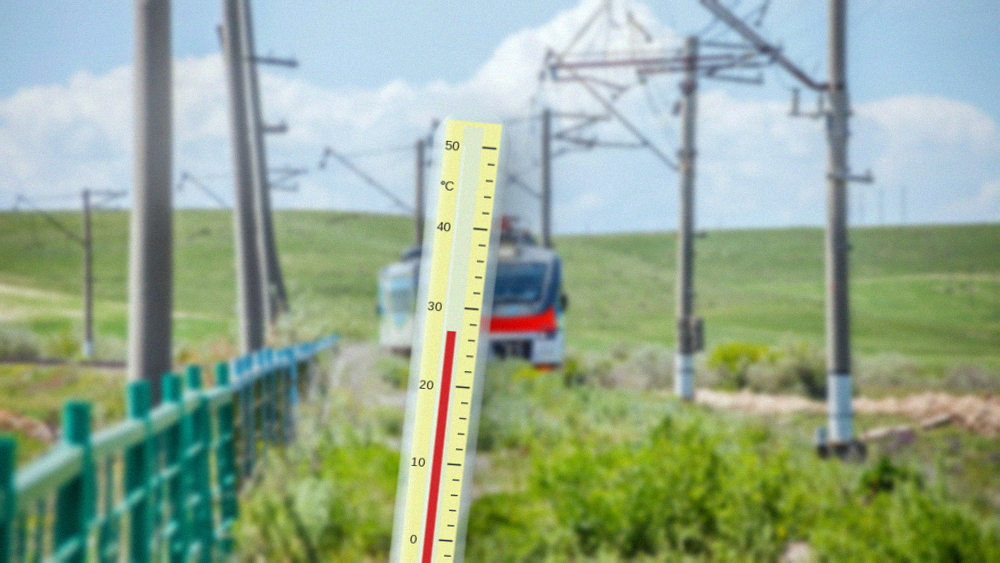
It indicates **27** °C
